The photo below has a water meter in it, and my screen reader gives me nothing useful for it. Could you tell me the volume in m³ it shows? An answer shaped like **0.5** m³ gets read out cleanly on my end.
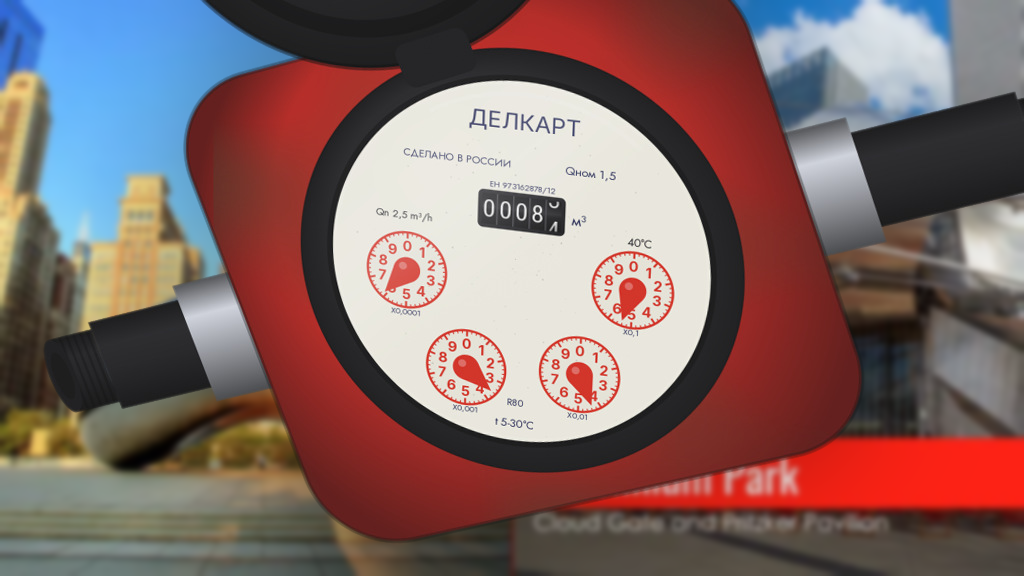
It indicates **83.5436** m³
